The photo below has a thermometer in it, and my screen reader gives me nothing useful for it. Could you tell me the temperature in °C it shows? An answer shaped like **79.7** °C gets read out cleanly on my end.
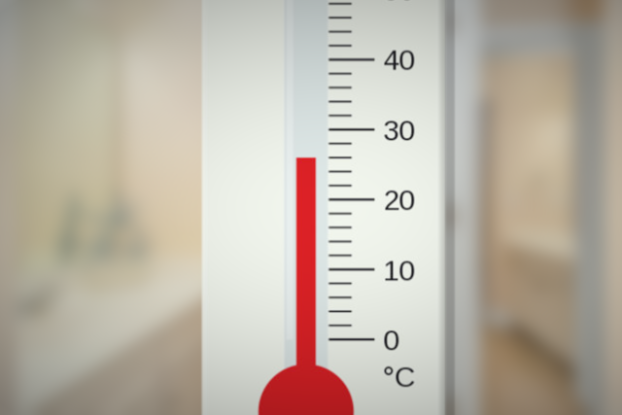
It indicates **26** °C
